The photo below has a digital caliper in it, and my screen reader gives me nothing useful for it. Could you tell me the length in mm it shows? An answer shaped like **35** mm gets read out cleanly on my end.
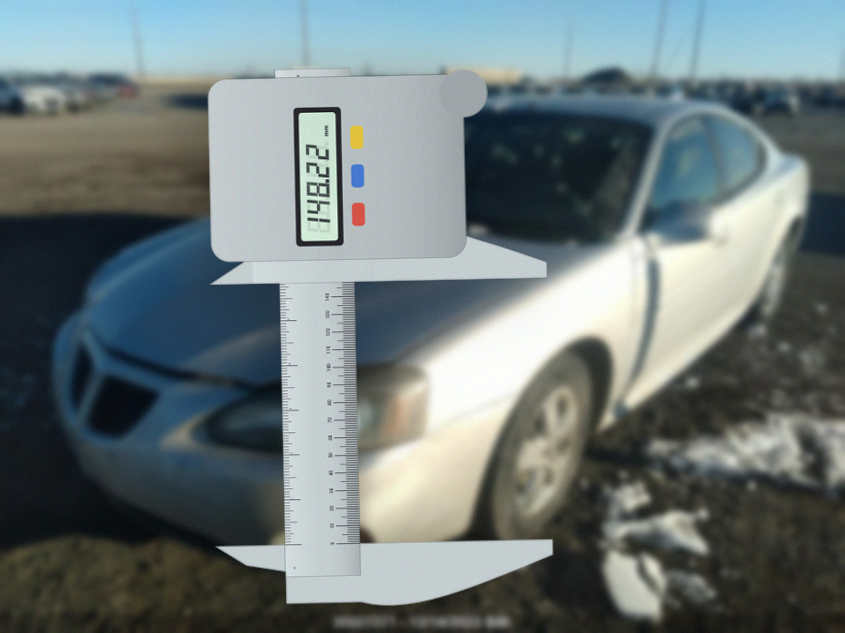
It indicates **148.22** mm
